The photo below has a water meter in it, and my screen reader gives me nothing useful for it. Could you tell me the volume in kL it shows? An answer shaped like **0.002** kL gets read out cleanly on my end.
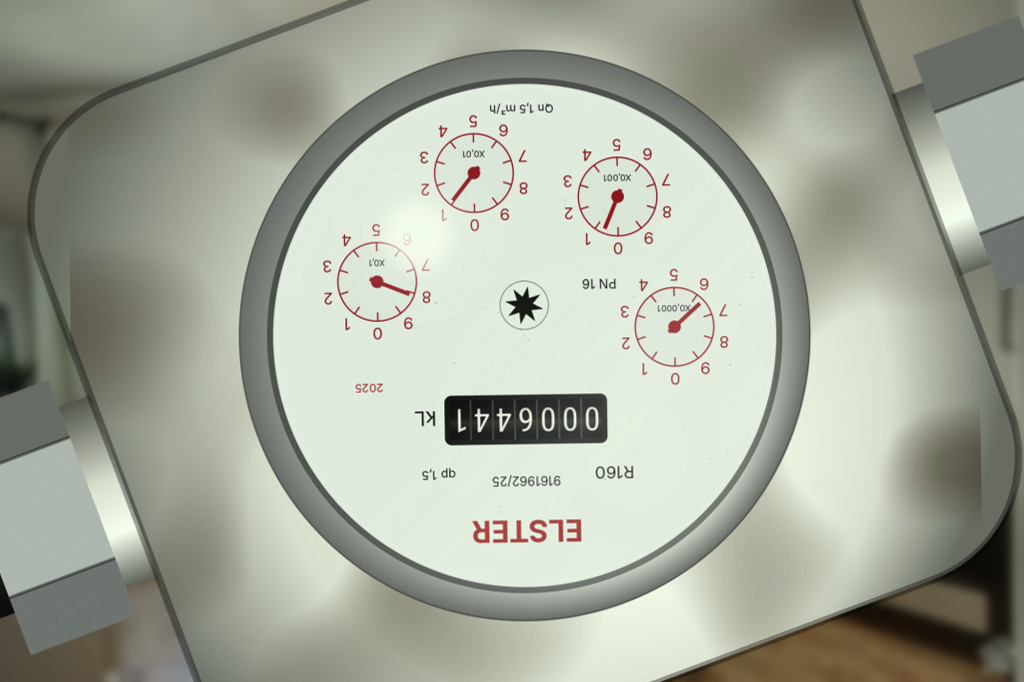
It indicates **6441.8106** kL
